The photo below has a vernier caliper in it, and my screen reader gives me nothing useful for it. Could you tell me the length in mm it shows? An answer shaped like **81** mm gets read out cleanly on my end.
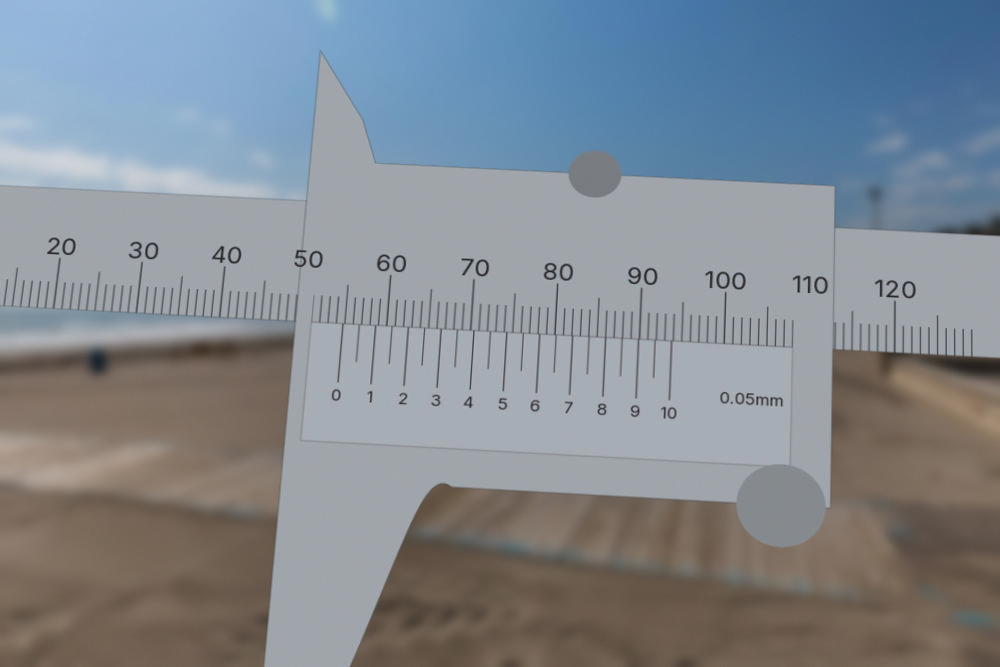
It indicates **54.8** mm
